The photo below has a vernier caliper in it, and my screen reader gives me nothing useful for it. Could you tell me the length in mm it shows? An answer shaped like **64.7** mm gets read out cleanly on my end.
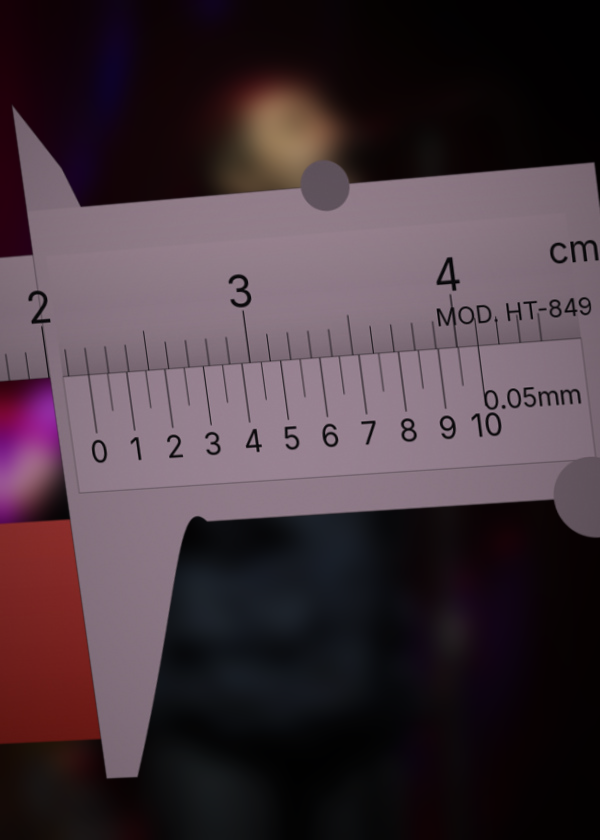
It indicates **22.0** mm
